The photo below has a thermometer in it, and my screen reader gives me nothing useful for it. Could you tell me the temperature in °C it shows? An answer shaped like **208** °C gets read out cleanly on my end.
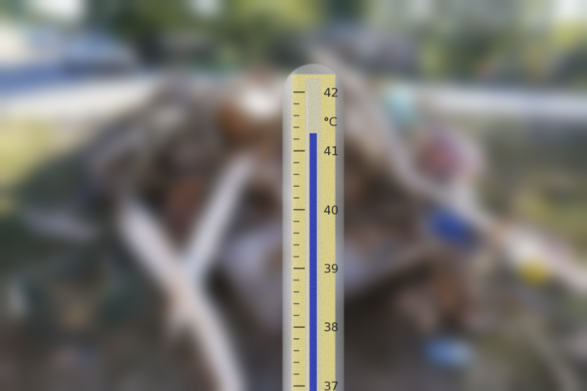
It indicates **41.3** °C
